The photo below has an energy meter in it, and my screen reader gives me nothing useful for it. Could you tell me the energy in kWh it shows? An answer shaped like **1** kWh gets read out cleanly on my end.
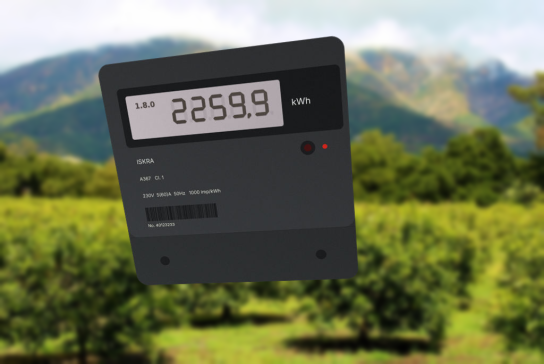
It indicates **2259.9** kWh
